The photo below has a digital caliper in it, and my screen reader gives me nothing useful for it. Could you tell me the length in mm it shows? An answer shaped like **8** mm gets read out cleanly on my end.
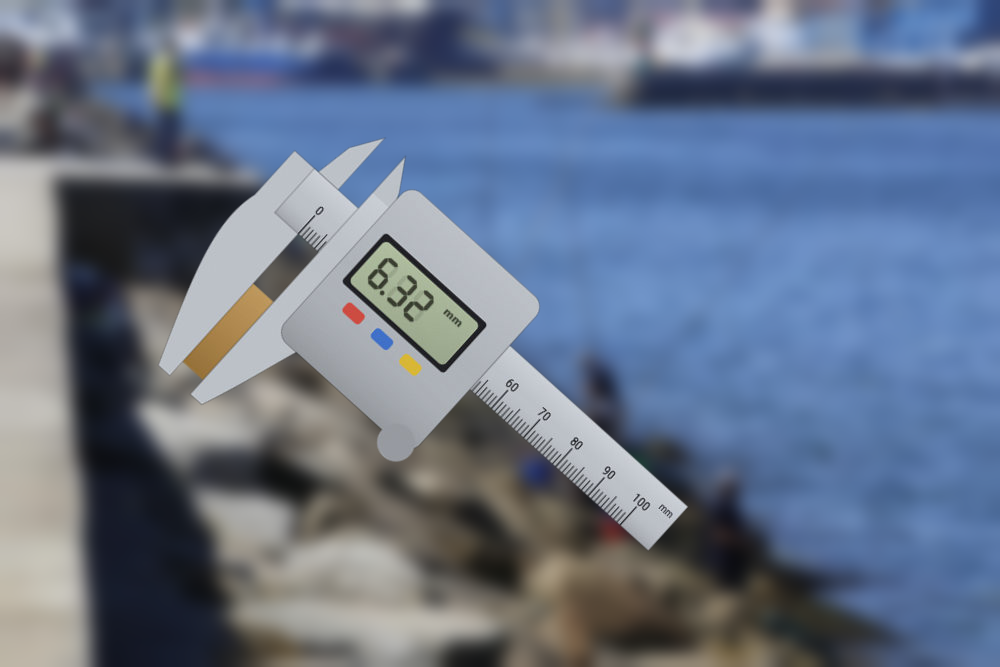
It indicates **6.32** mm
